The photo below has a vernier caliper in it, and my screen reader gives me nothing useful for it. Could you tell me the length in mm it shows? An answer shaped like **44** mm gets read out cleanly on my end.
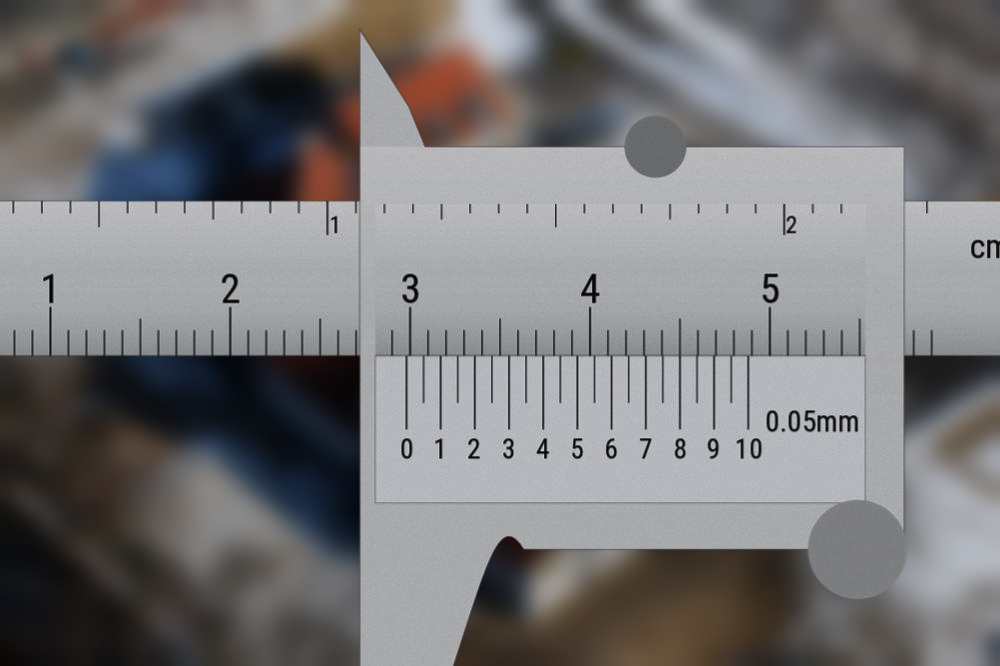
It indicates **29.8** mm
